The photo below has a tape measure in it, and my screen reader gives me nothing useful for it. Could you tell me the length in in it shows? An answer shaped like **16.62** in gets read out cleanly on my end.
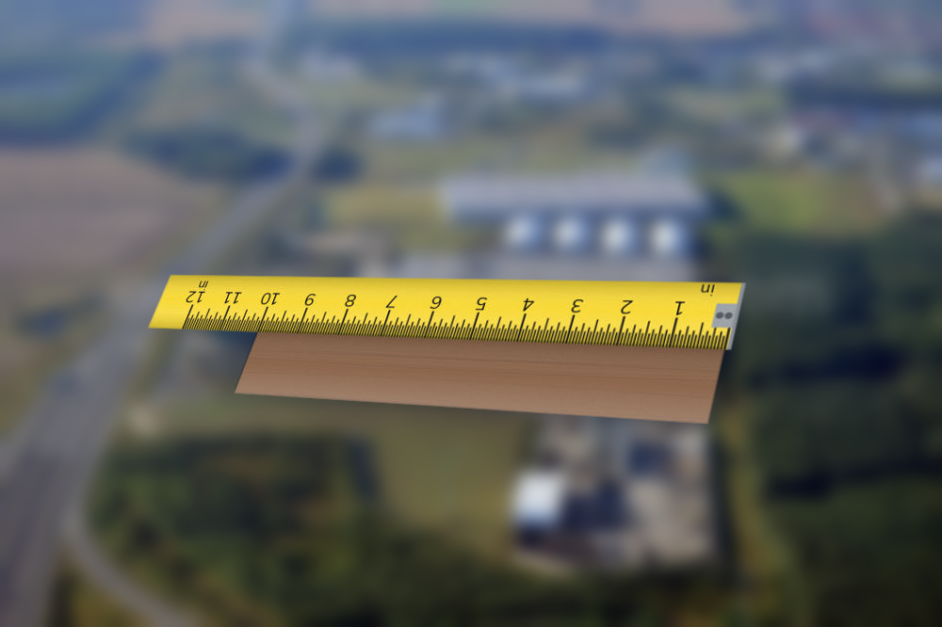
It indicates **10** in
